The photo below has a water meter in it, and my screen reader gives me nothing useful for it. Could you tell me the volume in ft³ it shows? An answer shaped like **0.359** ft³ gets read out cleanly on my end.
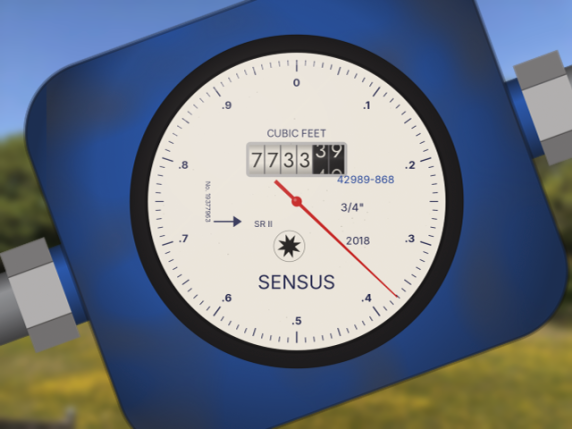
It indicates **773339.37** ft³
